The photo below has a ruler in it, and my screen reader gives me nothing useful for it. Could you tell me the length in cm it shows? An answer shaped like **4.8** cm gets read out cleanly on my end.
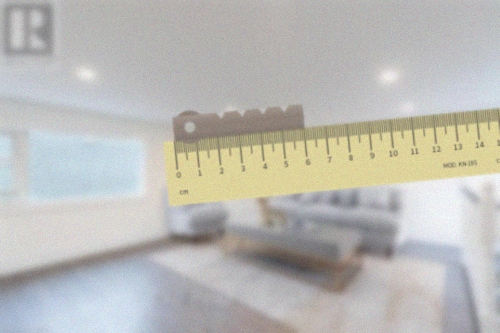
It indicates **6** cm
